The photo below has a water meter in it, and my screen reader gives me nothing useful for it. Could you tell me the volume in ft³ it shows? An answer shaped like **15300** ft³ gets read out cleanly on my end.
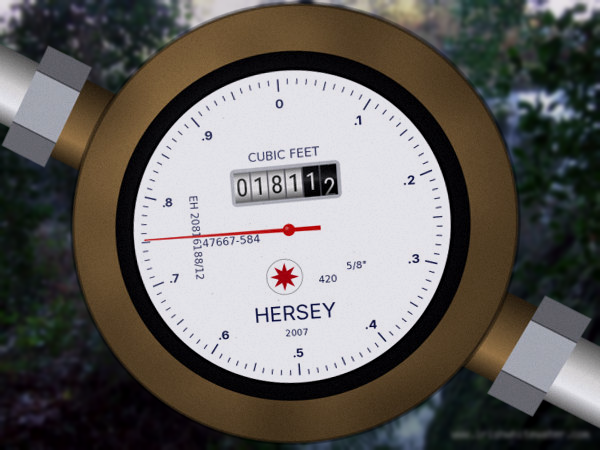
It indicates **18111.75** ft³
